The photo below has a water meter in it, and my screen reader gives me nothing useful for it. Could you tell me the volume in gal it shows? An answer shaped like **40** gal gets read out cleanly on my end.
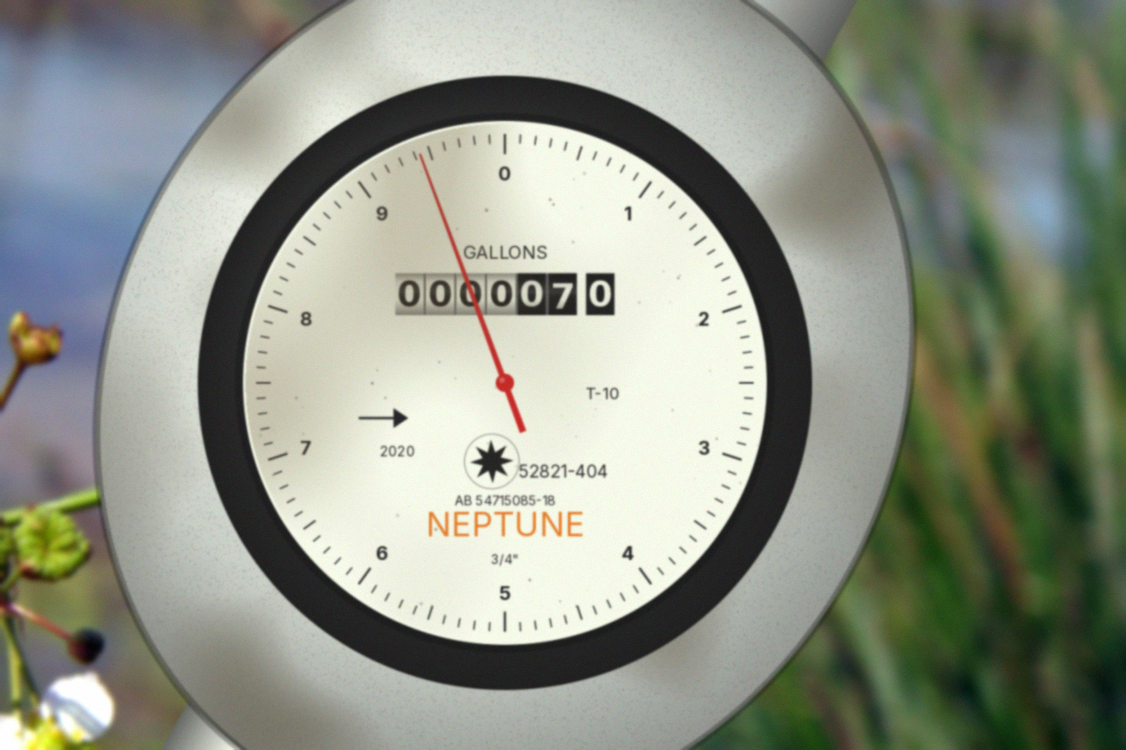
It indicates **69.4** gal
